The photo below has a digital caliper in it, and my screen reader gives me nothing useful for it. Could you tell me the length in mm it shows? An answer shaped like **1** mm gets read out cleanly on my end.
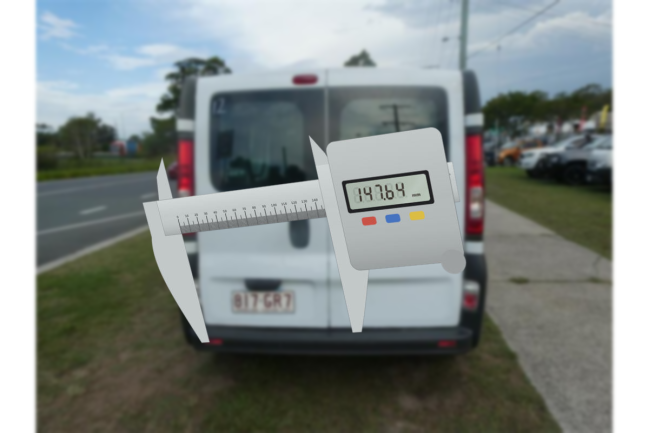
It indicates **147.64** mm
